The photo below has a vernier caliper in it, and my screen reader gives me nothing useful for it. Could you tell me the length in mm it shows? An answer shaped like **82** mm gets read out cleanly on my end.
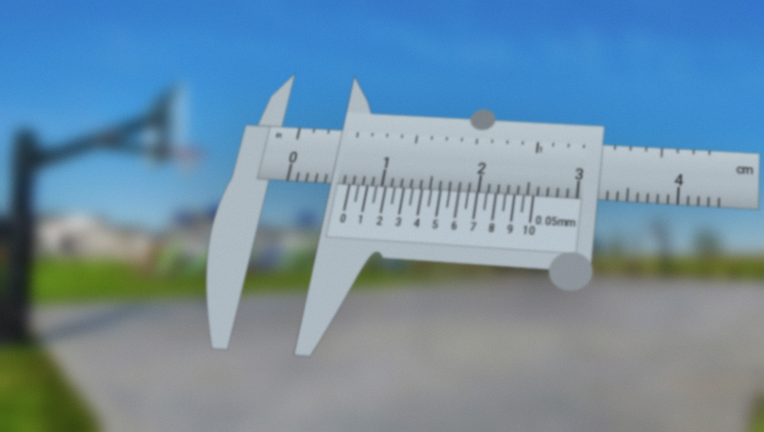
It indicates **6.6** mm
